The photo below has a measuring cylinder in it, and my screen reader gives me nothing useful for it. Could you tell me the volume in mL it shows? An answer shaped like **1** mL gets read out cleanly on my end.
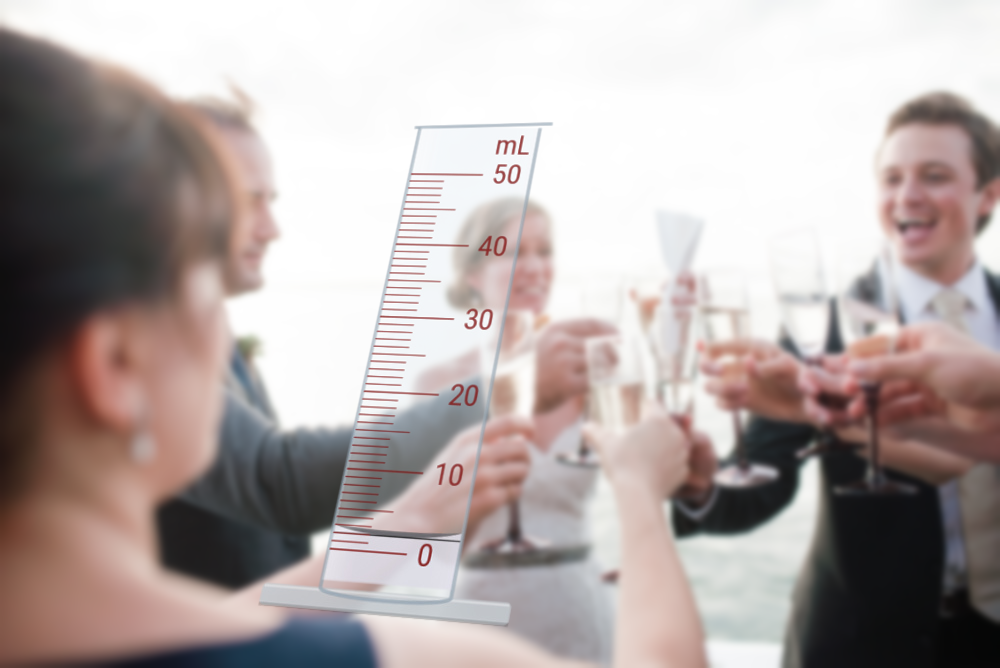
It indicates **2** mL
